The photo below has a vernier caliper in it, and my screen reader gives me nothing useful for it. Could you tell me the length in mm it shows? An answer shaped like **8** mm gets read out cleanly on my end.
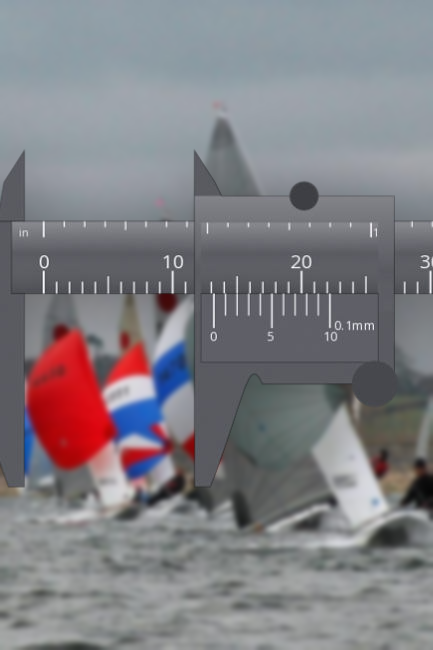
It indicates **13.2** mm
